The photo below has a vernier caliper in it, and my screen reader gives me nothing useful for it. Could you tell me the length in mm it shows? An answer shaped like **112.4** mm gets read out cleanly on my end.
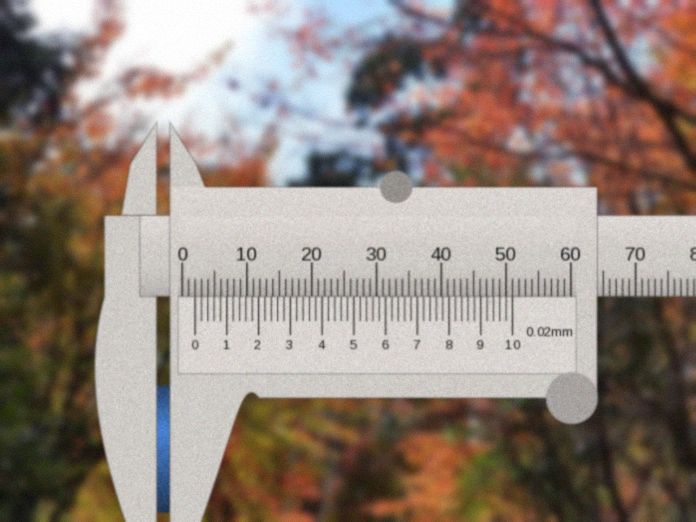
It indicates **2.0** mm
